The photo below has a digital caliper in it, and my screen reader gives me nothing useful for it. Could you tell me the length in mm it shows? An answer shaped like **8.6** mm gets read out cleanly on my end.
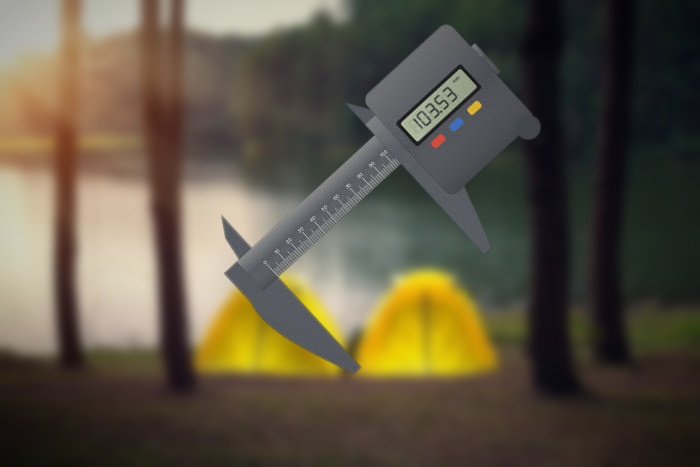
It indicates **103.53** mm
